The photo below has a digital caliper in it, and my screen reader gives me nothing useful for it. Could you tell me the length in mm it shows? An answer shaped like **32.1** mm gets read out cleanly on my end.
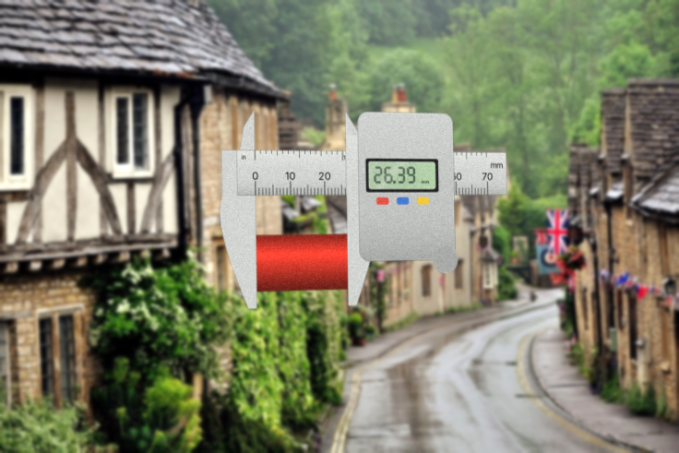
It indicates **26.39** mm
